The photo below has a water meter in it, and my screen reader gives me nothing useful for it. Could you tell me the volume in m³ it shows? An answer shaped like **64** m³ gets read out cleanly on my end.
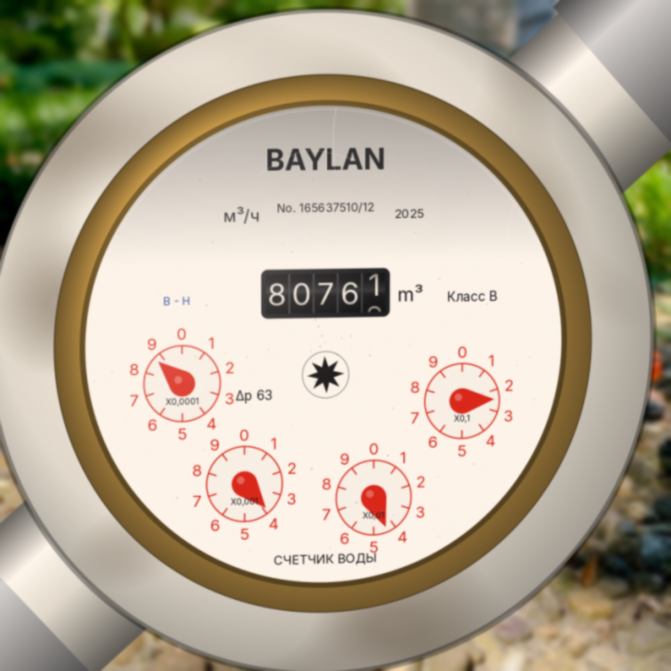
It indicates **80761.2438** m³
